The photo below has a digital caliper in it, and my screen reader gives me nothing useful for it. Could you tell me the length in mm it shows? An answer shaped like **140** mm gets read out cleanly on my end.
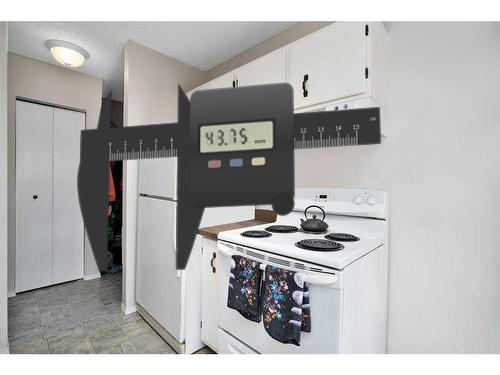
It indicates **43.75** mm
